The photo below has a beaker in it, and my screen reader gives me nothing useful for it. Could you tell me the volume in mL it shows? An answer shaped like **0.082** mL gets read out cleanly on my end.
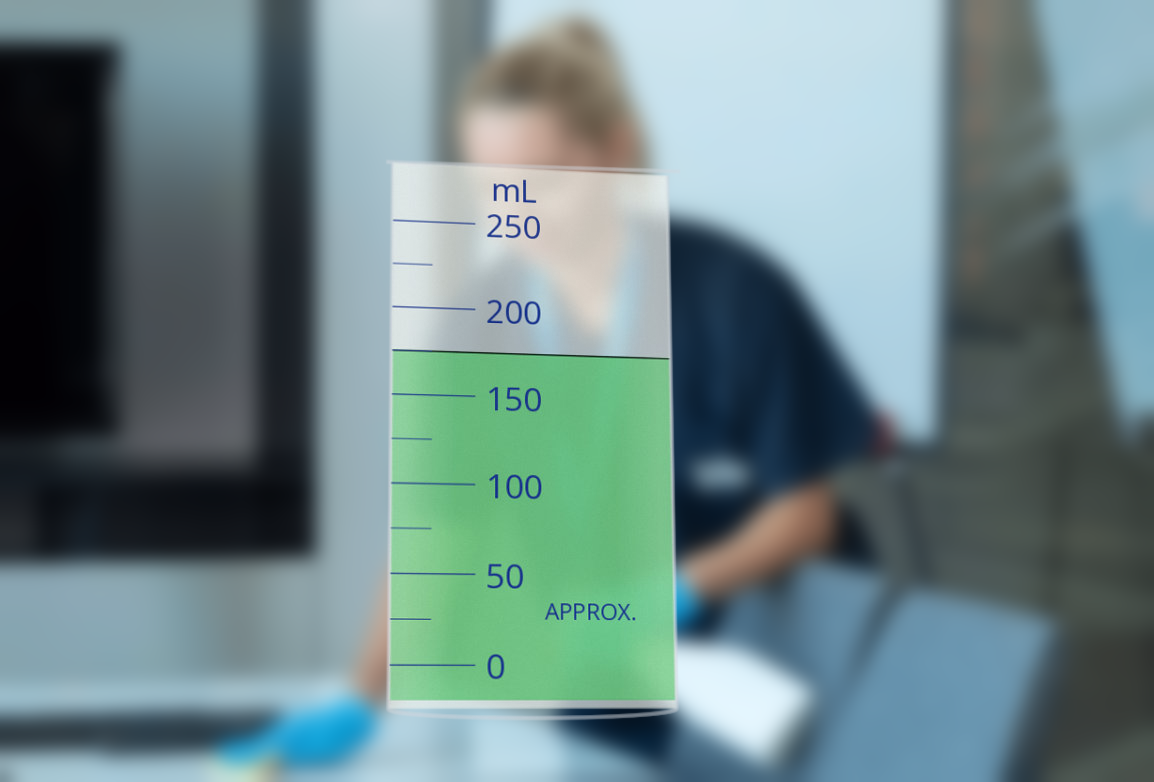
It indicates **175** mL
